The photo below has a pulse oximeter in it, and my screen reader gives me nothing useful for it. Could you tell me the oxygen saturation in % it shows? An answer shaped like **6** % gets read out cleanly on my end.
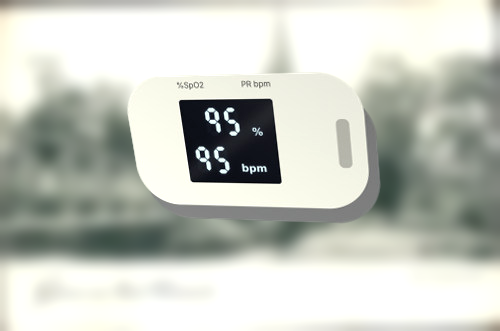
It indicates **95** %
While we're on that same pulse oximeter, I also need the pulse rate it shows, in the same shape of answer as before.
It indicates **95** bpm
